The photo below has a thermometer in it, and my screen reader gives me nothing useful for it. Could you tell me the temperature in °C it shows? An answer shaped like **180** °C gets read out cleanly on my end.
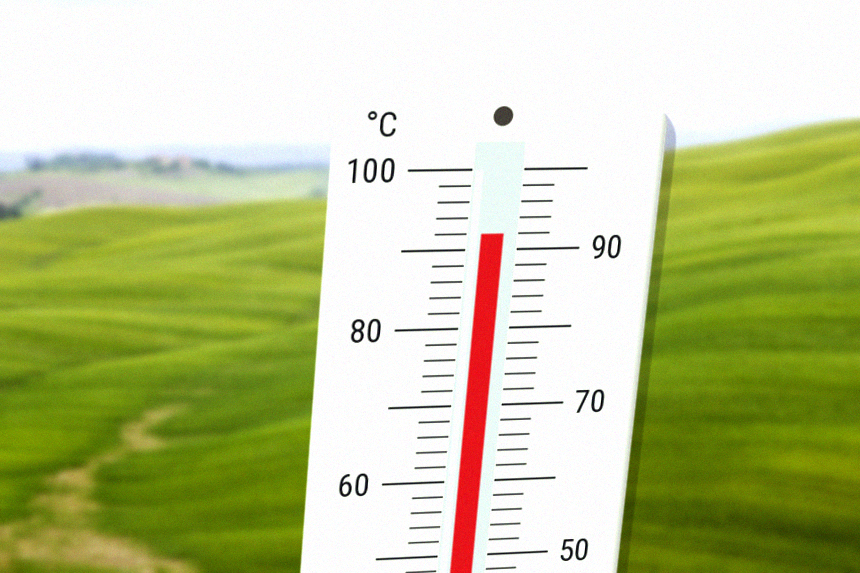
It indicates **92** °C
